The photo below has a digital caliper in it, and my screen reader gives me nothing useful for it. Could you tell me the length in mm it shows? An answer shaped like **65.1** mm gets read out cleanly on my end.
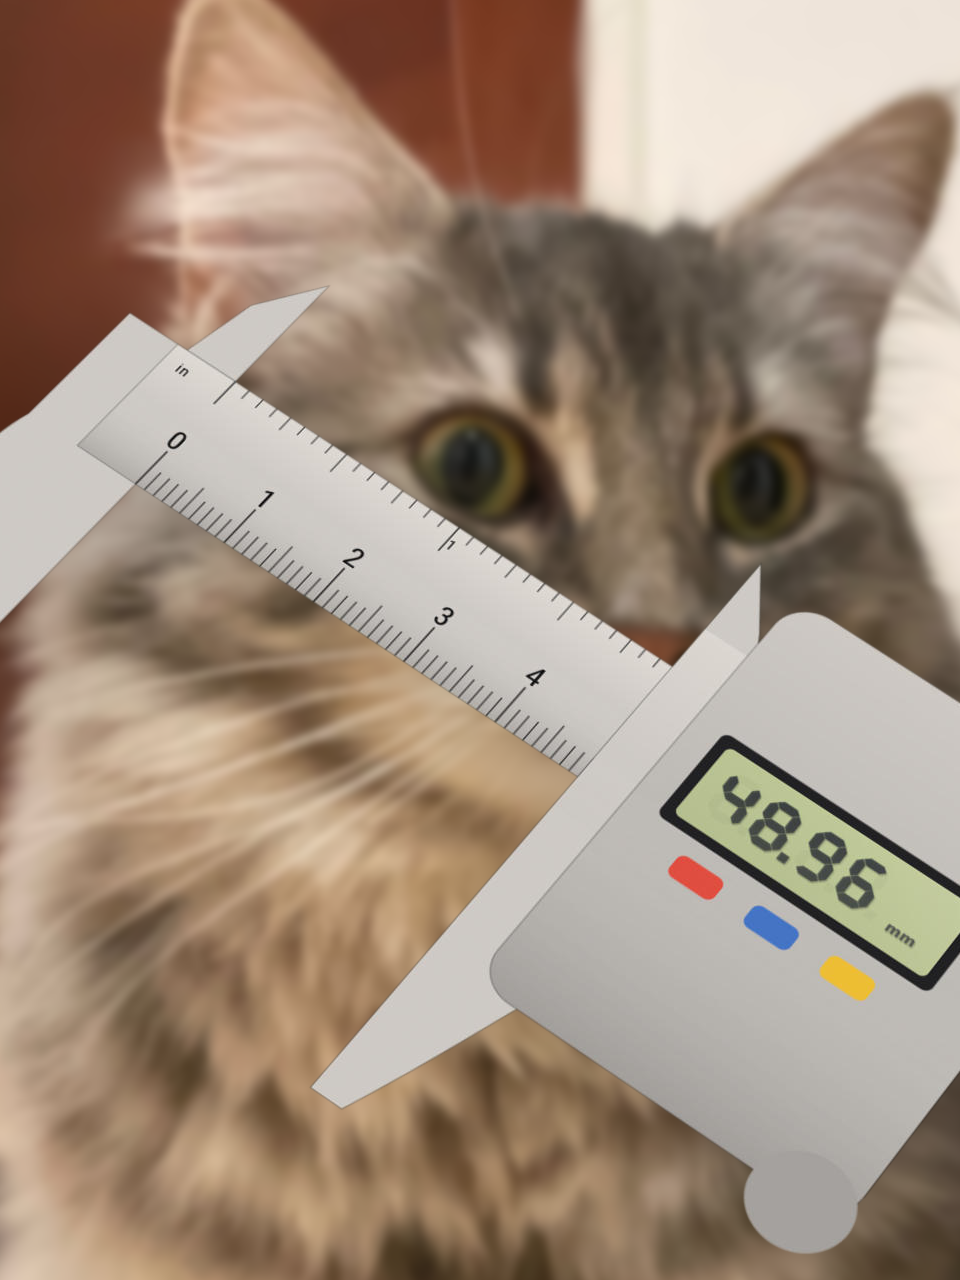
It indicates **48.96** mm
